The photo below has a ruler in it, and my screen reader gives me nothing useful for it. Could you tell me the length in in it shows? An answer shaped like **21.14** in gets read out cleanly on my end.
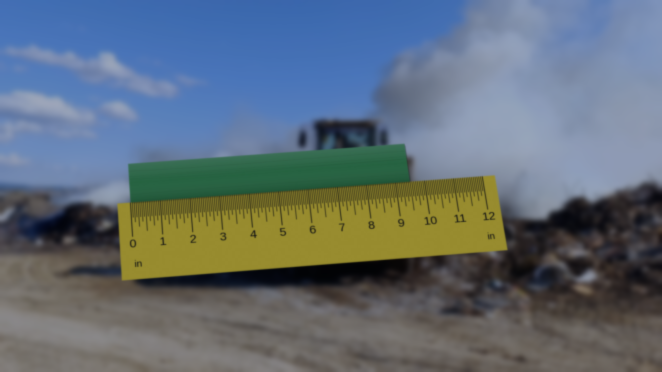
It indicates **9.5** in
